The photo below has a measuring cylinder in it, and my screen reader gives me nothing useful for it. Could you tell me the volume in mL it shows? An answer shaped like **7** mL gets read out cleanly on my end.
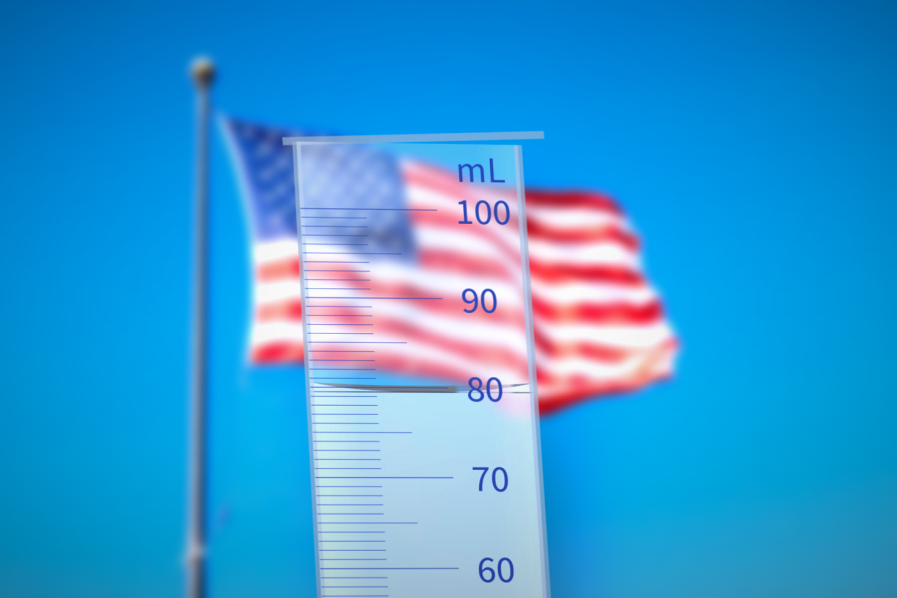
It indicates **79.5** mL
